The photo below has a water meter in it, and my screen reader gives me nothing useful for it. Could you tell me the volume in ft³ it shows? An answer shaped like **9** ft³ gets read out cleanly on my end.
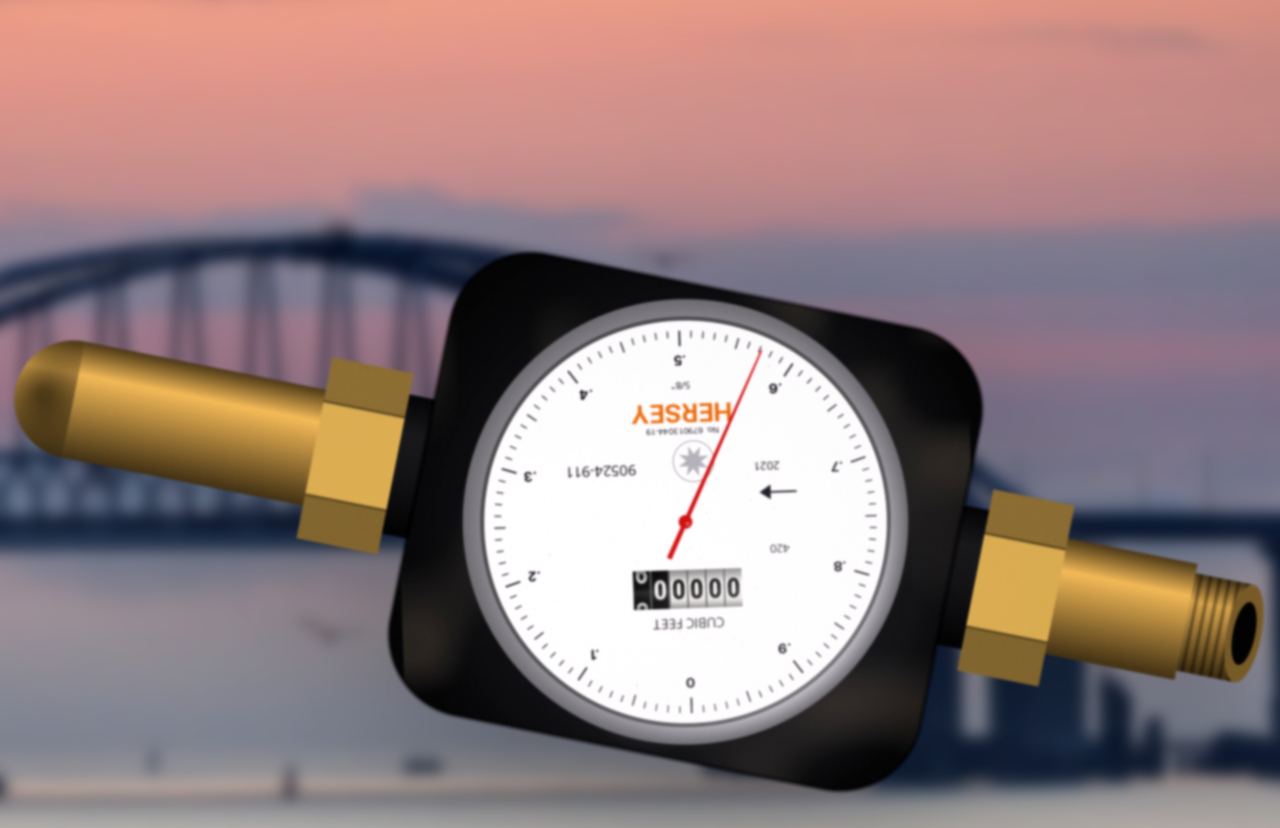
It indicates **8.57** ft³
